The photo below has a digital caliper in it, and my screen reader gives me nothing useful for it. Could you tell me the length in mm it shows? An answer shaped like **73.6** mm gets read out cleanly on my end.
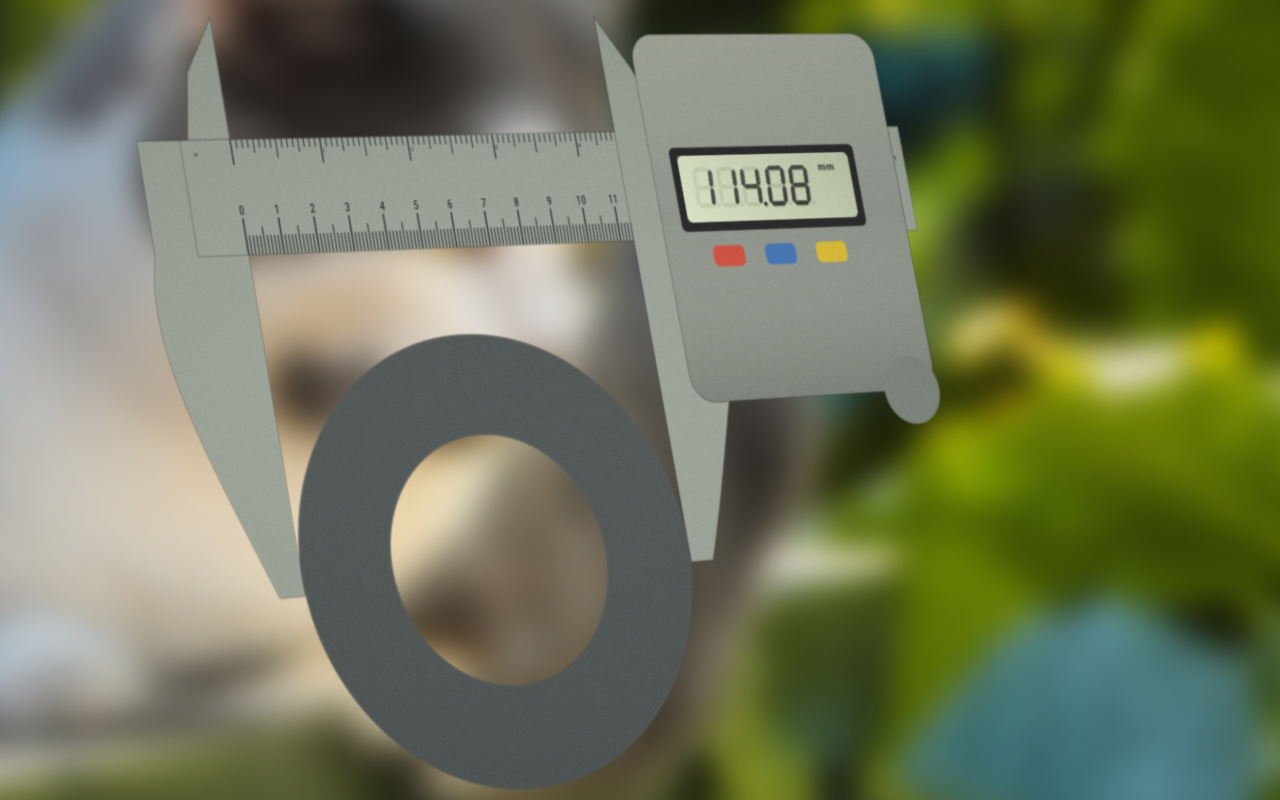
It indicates **114.08** mm
